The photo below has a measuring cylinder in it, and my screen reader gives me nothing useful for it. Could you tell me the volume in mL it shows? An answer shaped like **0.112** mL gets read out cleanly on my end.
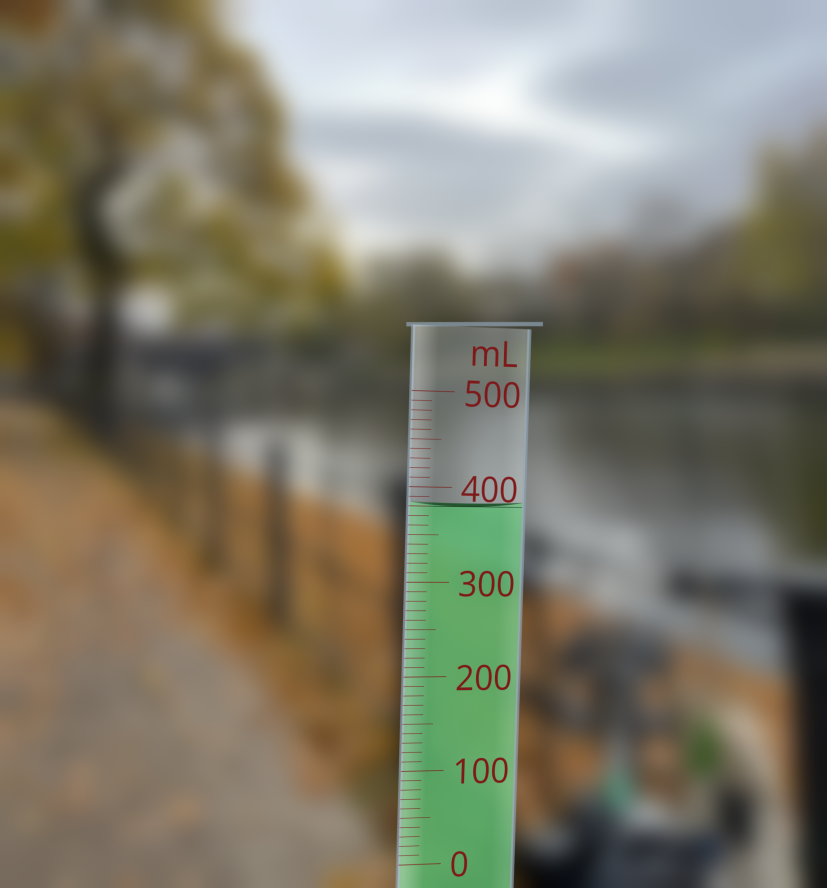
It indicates **380** mL
